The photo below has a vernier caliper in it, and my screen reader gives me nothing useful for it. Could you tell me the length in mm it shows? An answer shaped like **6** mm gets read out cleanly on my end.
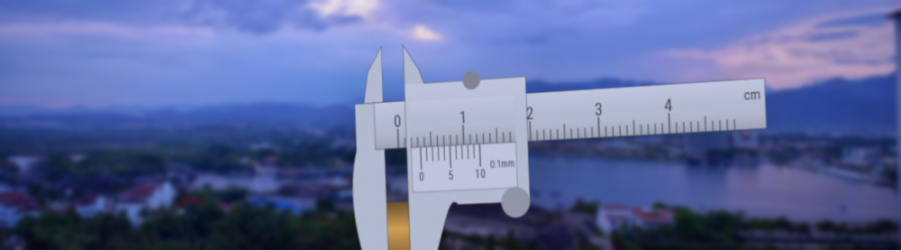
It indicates **3.4** mm
